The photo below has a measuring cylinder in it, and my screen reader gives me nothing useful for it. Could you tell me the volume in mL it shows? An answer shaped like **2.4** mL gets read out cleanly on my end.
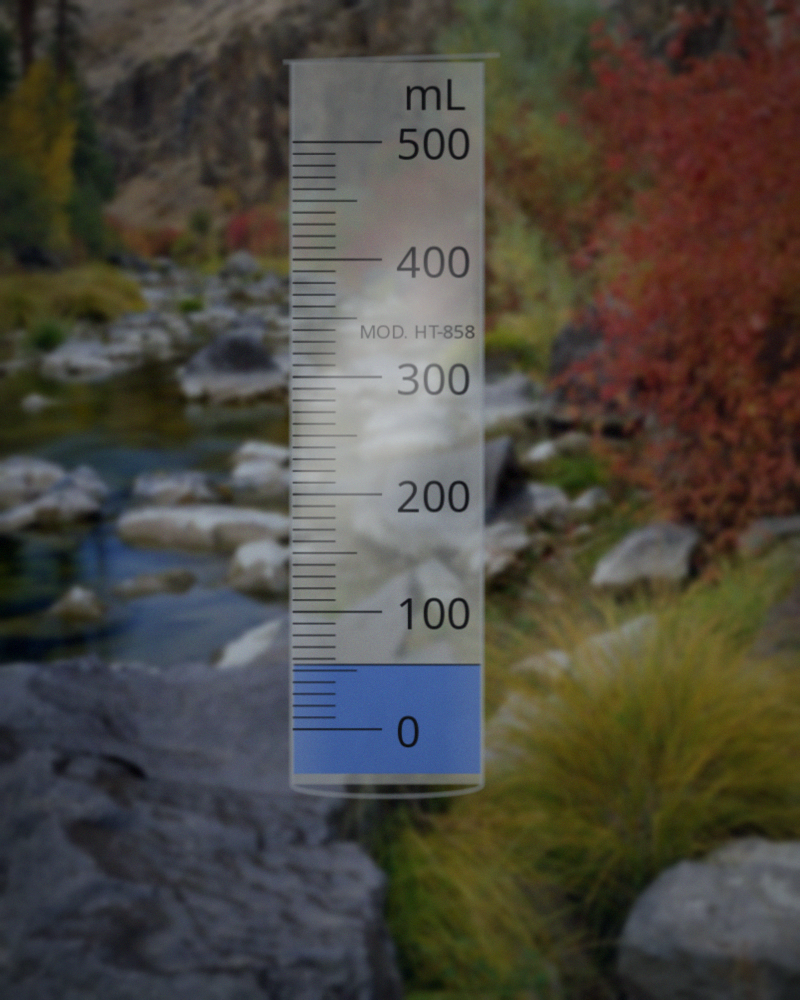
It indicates **55** mL
